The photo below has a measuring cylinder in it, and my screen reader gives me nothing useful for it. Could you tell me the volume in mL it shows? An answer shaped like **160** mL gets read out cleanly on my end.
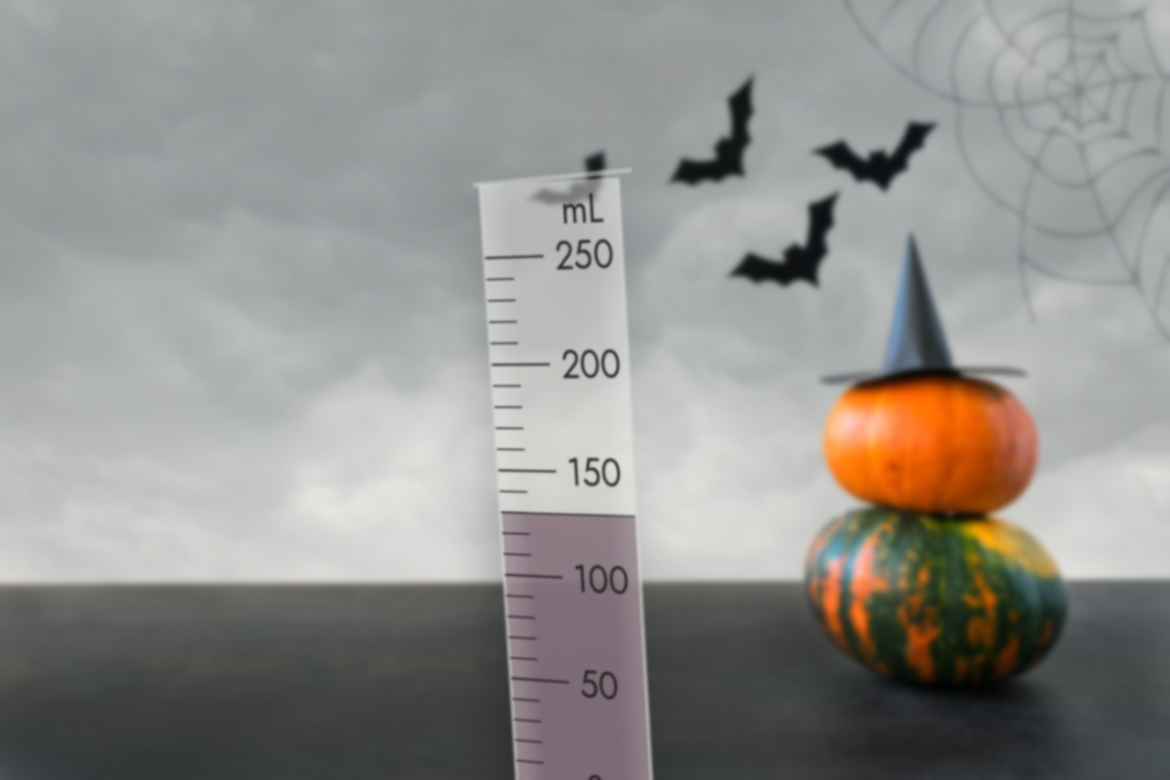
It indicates **130** mL
